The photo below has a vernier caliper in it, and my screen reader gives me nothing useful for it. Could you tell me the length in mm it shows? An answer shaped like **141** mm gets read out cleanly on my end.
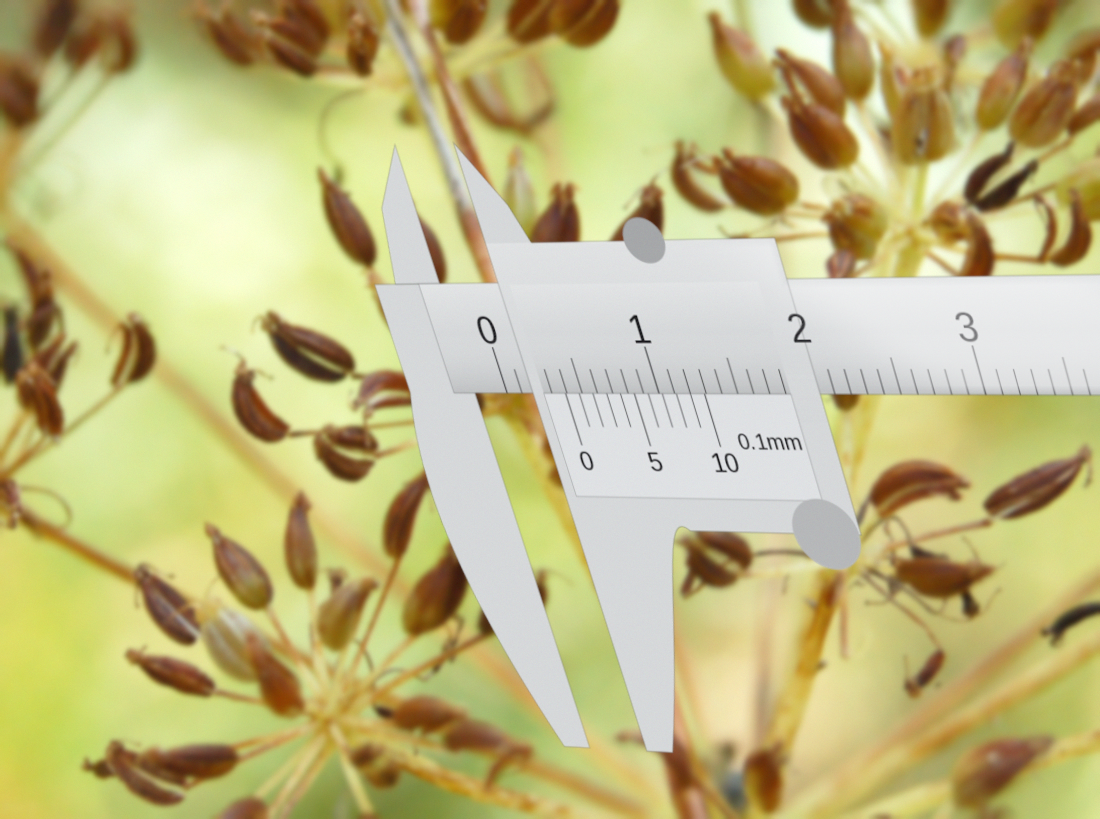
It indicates **3.9** mm
